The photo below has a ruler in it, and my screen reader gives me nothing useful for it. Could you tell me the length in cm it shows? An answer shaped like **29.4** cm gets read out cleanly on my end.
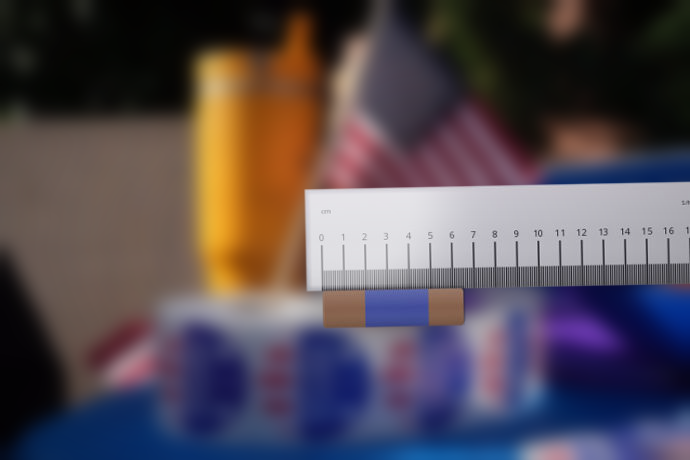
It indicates **6.5** cm
